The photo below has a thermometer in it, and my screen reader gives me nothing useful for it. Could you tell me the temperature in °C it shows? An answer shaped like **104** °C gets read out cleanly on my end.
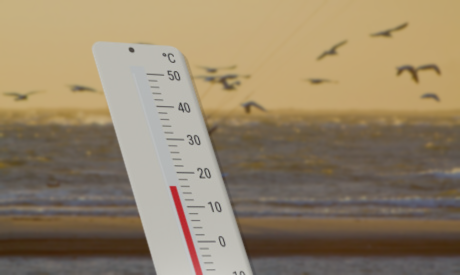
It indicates **16** °C
